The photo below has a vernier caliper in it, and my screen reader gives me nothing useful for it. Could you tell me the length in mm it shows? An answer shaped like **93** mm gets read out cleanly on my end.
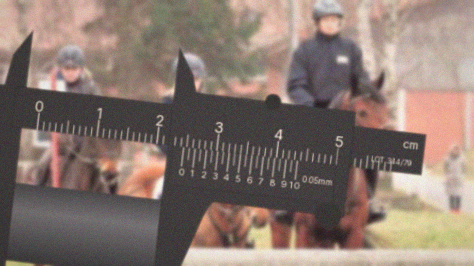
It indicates **24.5** mm
